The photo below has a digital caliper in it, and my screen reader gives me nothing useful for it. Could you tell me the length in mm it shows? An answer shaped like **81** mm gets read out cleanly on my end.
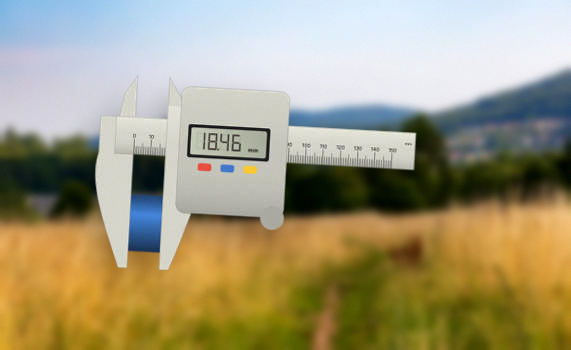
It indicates **18.46** mm
